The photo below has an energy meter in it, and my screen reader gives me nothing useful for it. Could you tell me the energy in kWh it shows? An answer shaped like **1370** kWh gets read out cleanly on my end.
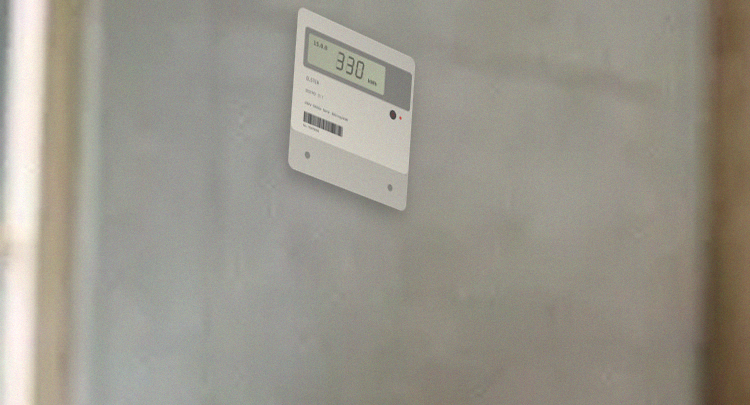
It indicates **330** kWh
